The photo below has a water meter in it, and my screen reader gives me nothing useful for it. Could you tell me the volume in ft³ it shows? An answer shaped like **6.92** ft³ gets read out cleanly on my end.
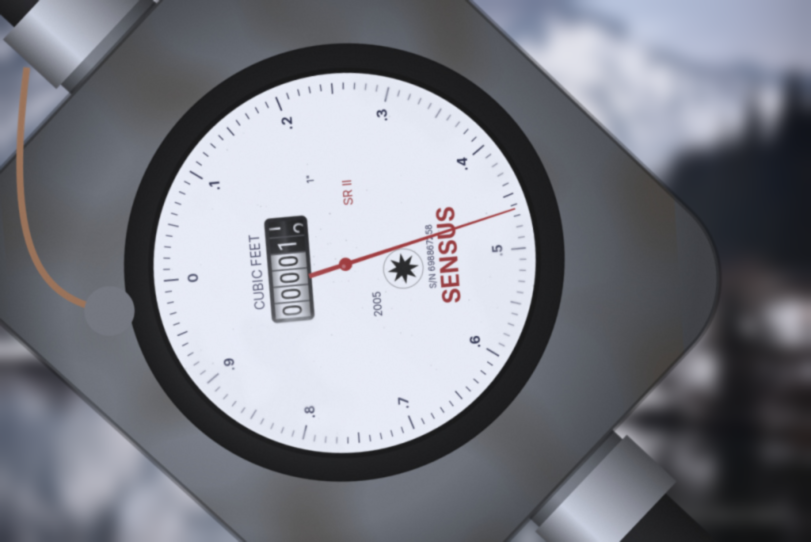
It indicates **11.46** ft³
